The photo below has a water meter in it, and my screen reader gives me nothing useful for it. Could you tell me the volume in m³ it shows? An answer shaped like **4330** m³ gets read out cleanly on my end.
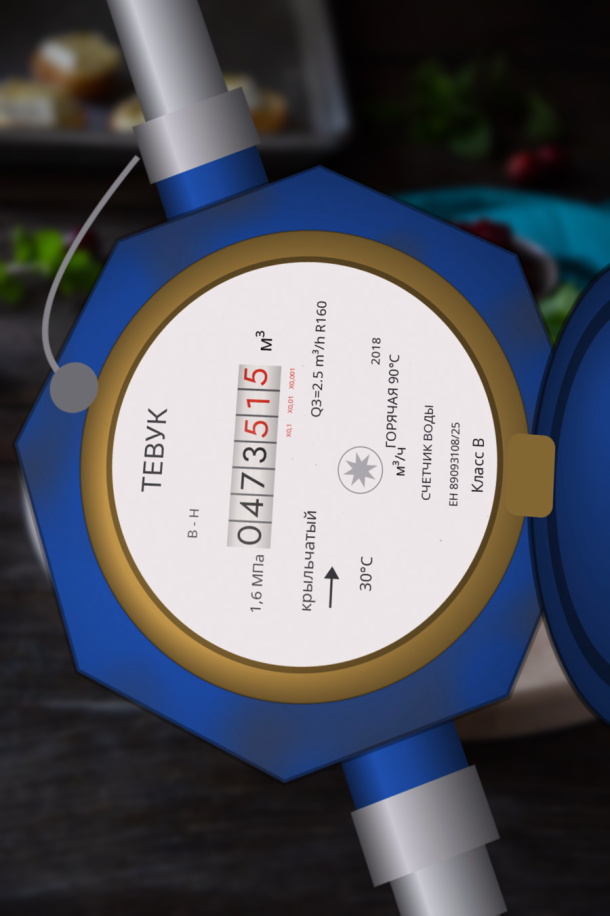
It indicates **473.515** m³
